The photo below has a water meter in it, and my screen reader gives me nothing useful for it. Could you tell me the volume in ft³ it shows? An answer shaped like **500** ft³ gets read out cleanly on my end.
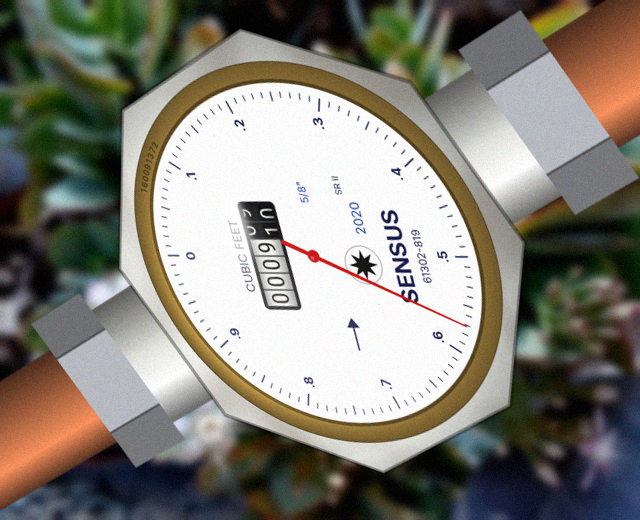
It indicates **909.57** ft³
